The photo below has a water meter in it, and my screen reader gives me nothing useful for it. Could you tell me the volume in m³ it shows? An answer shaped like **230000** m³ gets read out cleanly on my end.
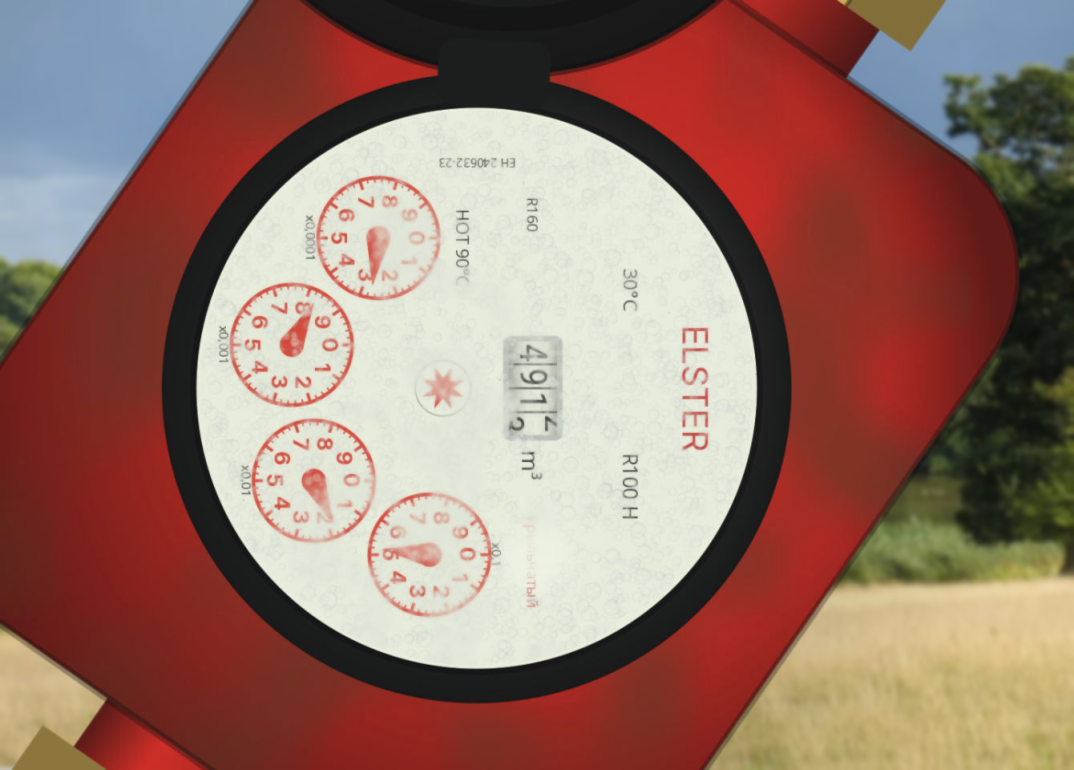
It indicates **4912.5182** m³
